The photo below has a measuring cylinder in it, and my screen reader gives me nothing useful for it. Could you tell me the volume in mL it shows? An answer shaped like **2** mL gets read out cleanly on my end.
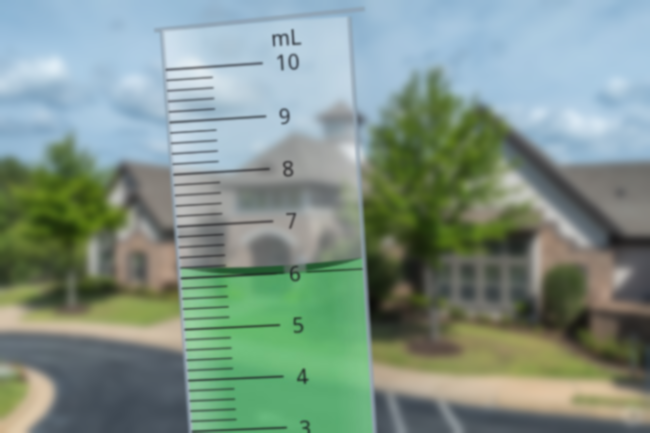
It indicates **6** mL
